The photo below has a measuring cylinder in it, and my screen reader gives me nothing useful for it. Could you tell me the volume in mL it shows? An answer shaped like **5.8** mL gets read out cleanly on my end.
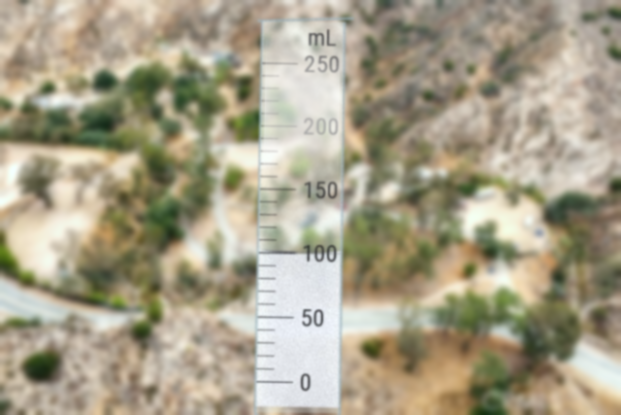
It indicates **100** mL
